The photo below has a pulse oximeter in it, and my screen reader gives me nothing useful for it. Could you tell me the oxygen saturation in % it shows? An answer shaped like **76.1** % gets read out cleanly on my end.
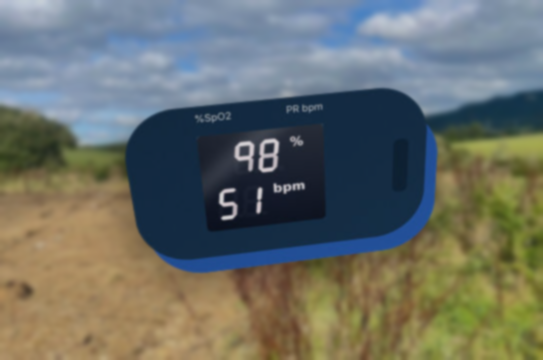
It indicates **98** %
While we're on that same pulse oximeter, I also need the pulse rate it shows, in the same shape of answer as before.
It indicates **51** bpm
